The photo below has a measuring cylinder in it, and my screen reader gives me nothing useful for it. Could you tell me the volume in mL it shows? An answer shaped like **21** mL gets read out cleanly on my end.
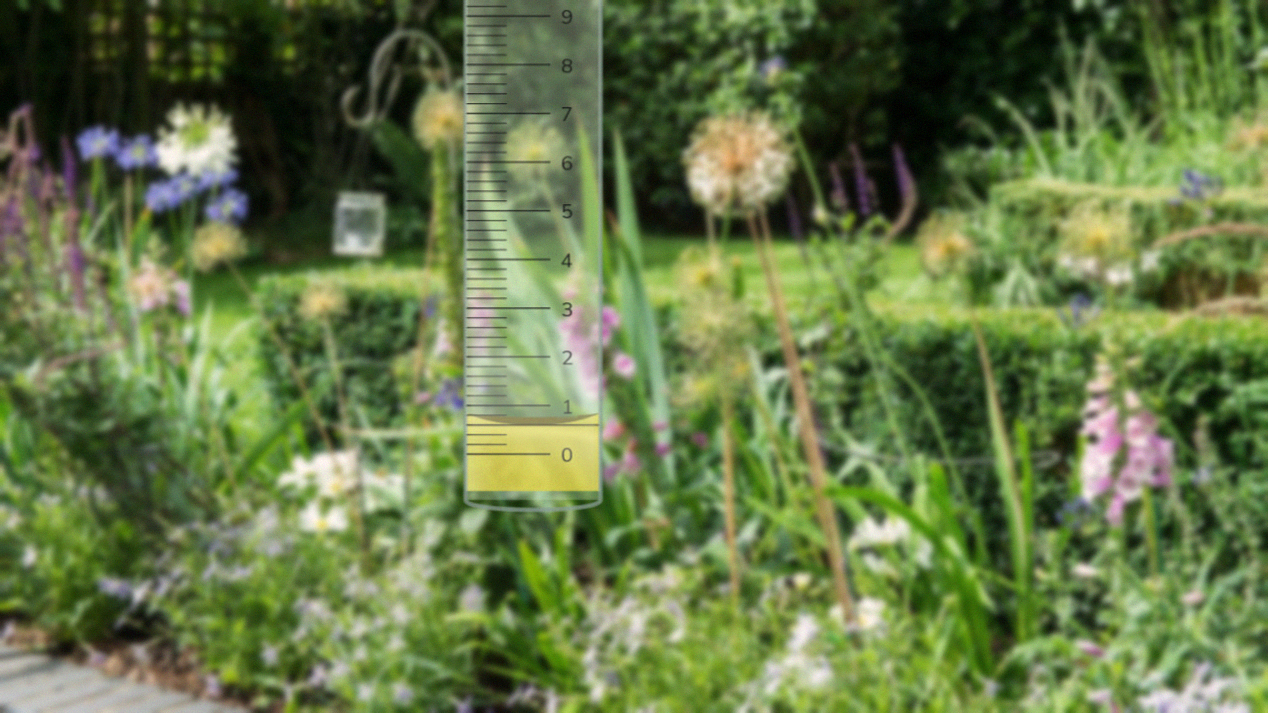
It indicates **0.6** mL
